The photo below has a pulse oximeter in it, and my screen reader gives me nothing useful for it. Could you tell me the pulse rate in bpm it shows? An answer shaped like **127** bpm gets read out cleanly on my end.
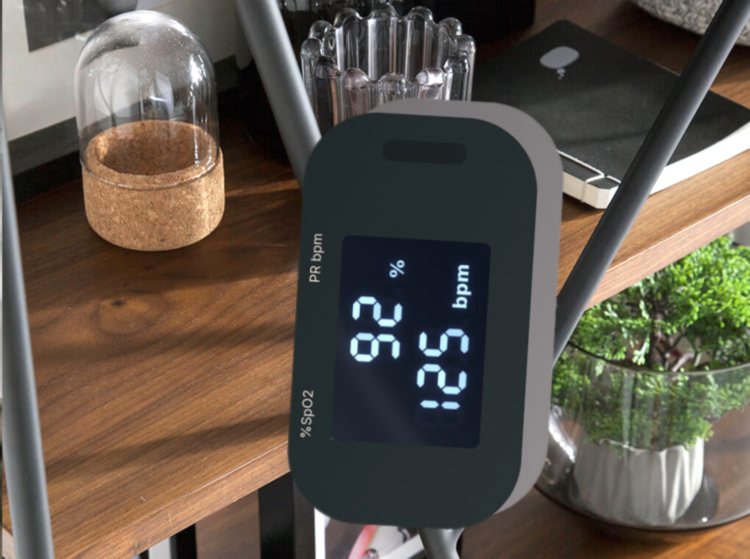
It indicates **125** bpm
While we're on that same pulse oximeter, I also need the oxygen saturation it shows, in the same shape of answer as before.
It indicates **92** %
